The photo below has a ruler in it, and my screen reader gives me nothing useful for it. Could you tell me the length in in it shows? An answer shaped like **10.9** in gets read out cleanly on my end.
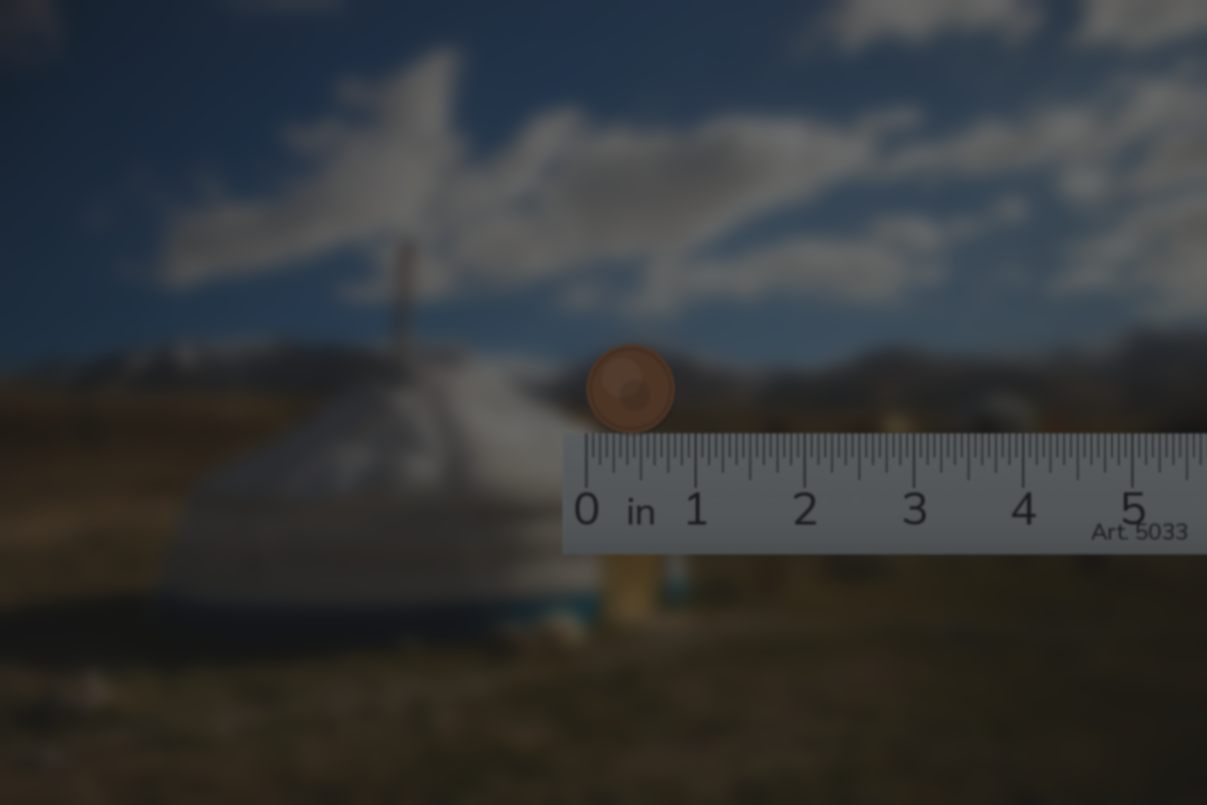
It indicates **0.8125** in
